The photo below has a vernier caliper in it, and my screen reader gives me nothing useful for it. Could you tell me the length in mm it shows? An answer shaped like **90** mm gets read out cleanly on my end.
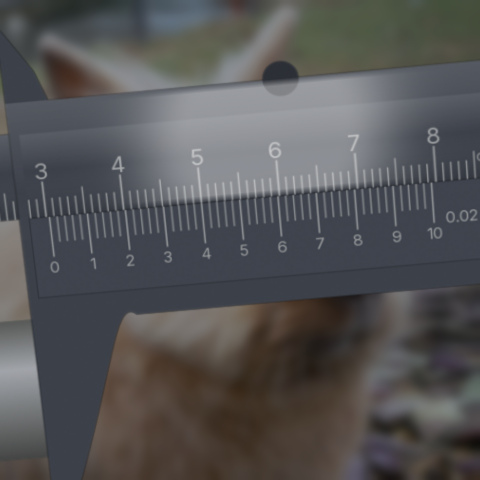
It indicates **30.4** mm
